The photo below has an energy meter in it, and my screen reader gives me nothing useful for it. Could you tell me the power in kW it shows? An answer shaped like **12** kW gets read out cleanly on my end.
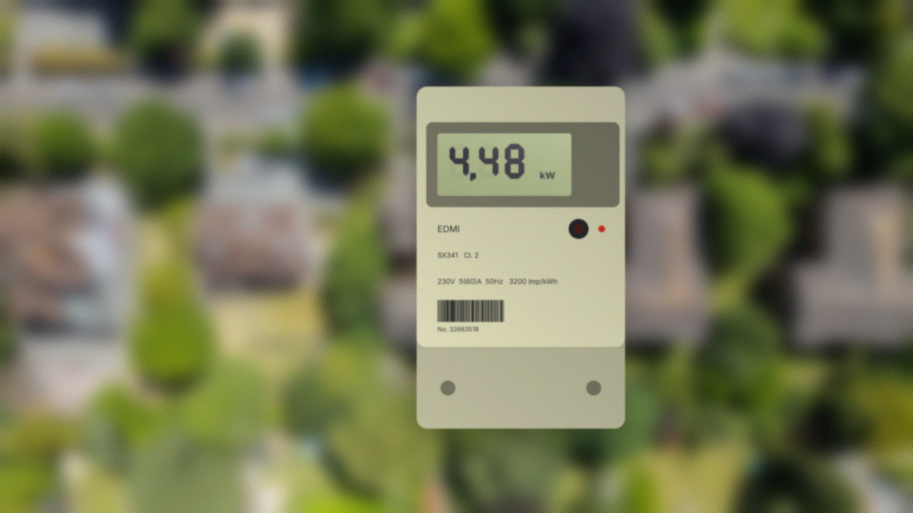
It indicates **4.48** kW
